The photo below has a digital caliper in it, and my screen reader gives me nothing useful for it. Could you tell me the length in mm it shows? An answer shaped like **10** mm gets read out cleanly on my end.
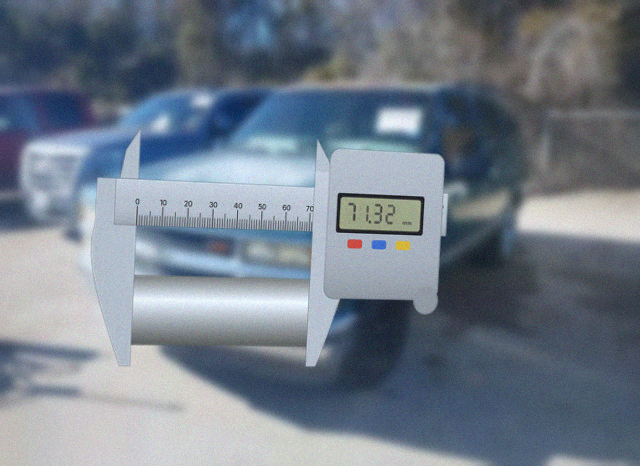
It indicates **71.32** mm
